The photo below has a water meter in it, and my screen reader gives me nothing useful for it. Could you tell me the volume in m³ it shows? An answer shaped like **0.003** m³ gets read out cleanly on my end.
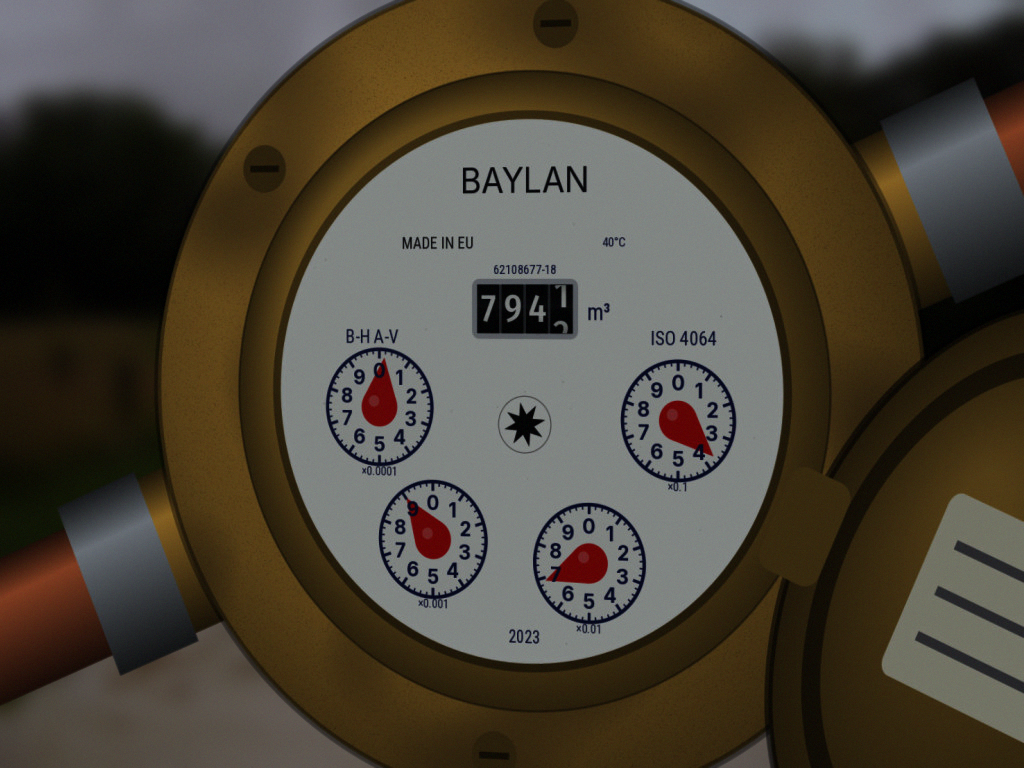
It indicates **7941.3690** m³
